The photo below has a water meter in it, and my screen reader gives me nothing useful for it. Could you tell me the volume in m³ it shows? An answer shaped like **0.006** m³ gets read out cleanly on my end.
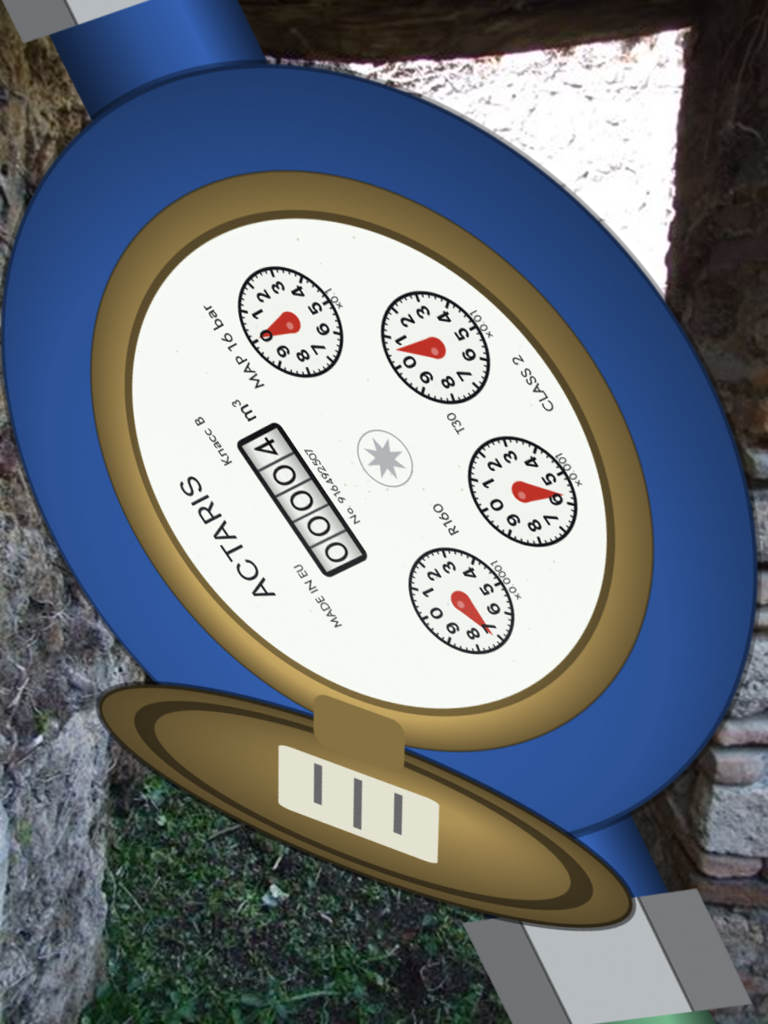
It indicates **4.0057** m³
